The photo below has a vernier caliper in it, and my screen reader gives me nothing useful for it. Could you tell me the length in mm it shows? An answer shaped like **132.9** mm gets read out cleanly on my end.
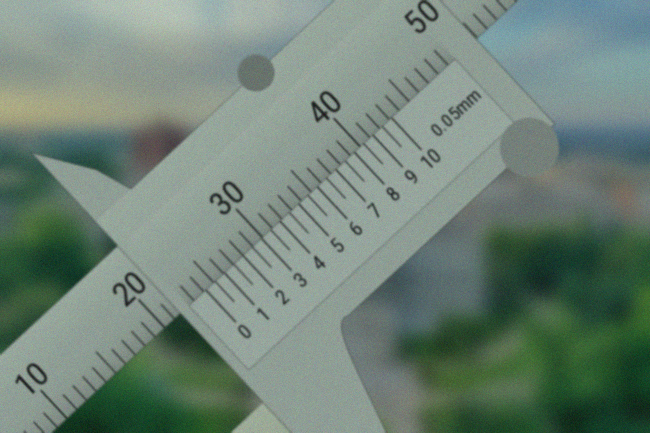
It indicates **24.2** mm
